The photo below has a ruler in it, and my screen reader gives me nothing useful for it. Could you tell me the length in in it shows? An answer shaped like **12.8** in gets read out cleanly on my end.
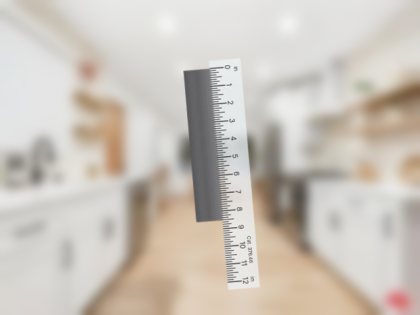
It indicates **8.5** in
